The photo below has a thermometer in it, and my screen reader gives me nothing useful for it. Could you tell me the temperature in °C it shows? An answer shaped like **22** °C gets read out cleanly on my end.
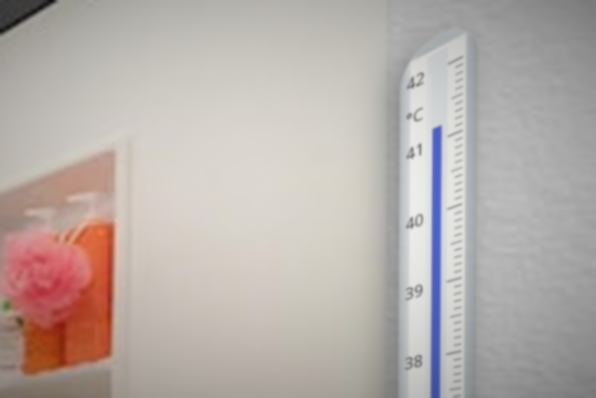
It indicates **41.2** °C
